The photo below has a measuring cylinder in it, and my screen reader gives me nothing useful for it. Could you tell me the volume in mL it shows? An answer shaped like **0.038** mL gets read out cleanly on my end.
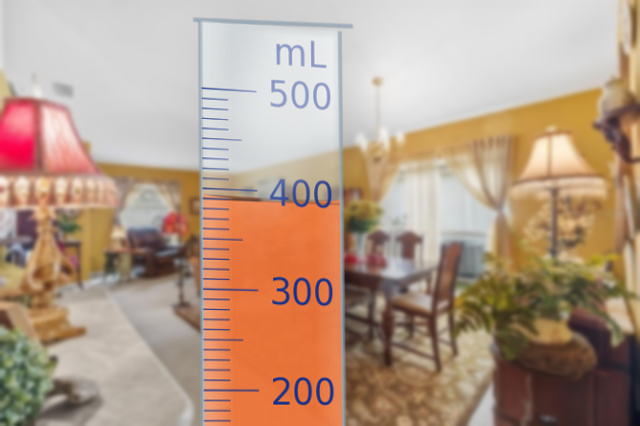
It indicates **390** mL
